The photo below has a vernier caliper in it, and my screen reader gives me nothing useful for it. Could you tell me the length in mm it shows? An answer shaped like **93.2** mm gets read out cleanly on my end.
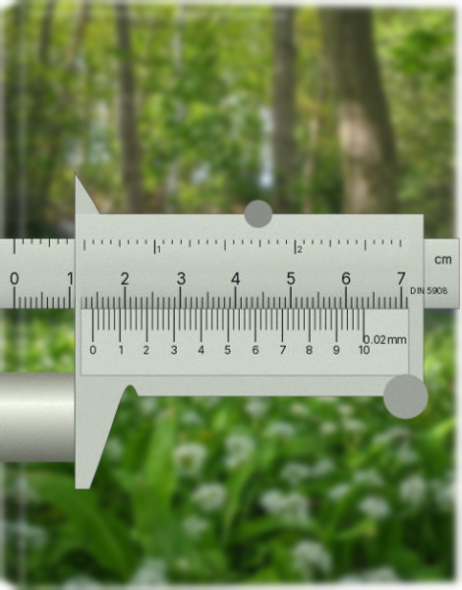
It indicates **14.2** mm
